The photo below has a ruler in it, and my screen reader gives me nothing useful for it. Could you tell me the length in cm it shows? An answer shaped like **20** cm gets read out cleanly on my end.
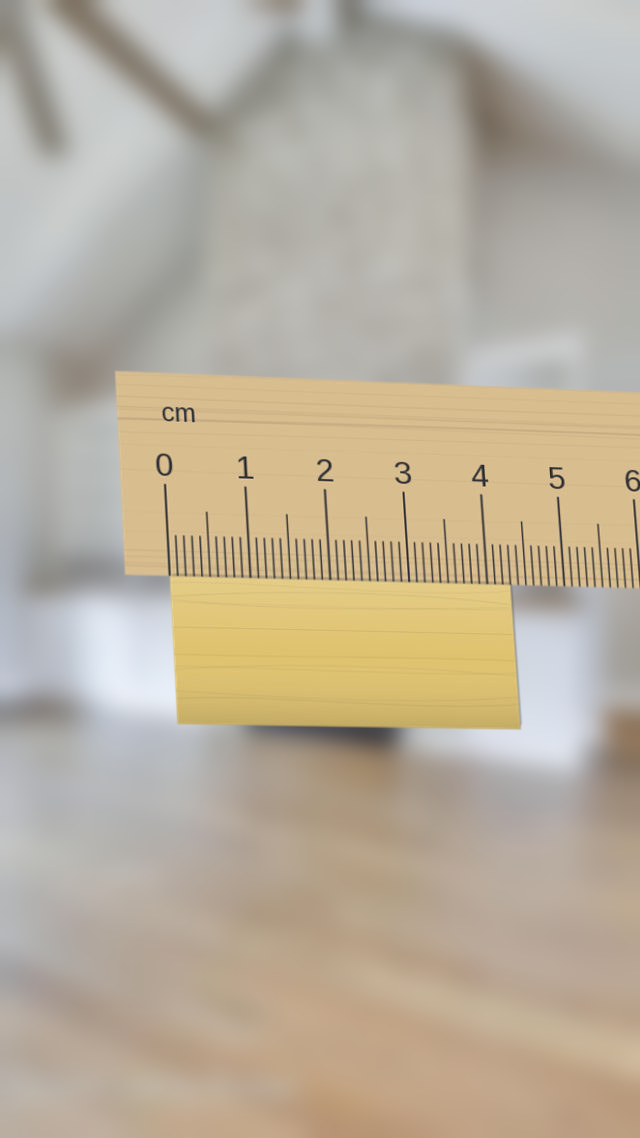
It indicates **4.3** cm
